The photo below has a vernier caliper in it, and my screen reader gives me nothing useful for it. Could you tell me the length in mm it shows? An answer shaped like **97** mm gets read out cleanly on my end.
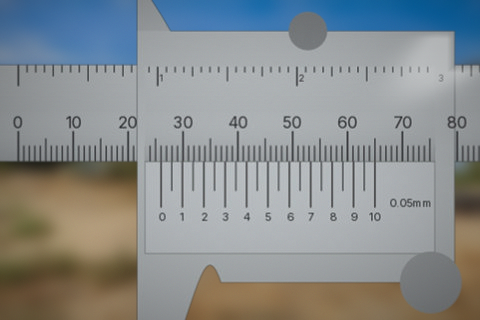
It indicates **26.0** mm
